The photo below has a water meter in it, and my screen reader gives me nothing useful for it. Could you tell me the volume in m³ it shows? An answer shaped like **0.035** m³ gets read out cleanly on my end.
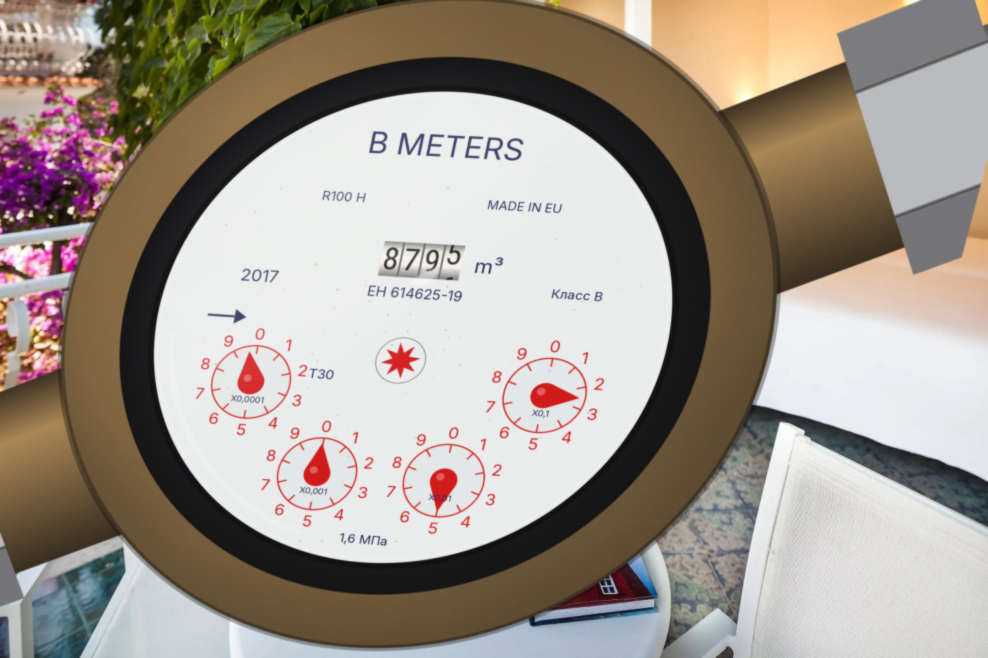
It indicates **8795.2499** m³
